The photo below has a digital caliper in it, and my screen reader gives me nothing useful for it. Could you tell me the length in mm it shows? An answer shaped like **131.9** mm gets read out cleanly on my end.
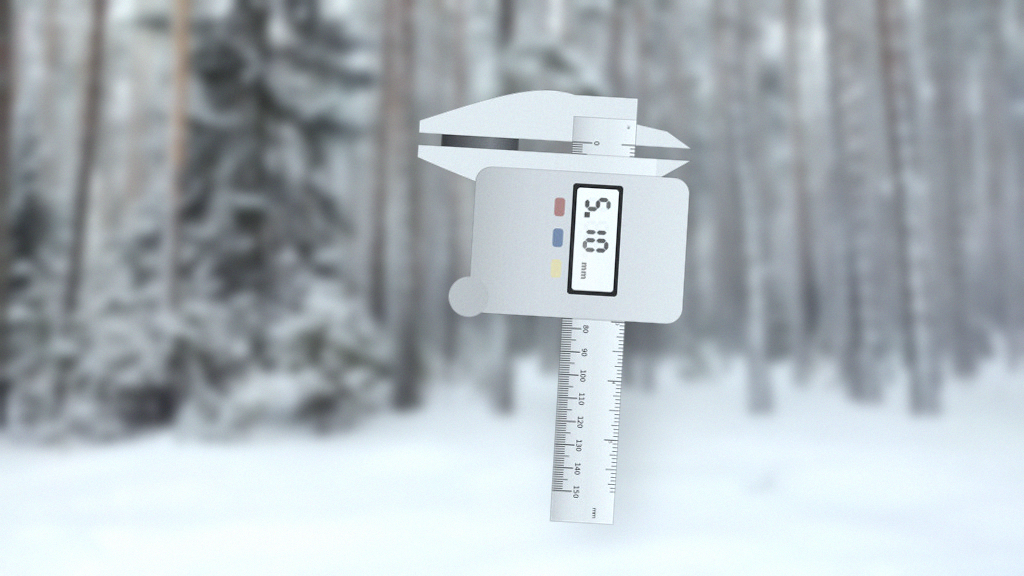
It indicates **5.10** mm
